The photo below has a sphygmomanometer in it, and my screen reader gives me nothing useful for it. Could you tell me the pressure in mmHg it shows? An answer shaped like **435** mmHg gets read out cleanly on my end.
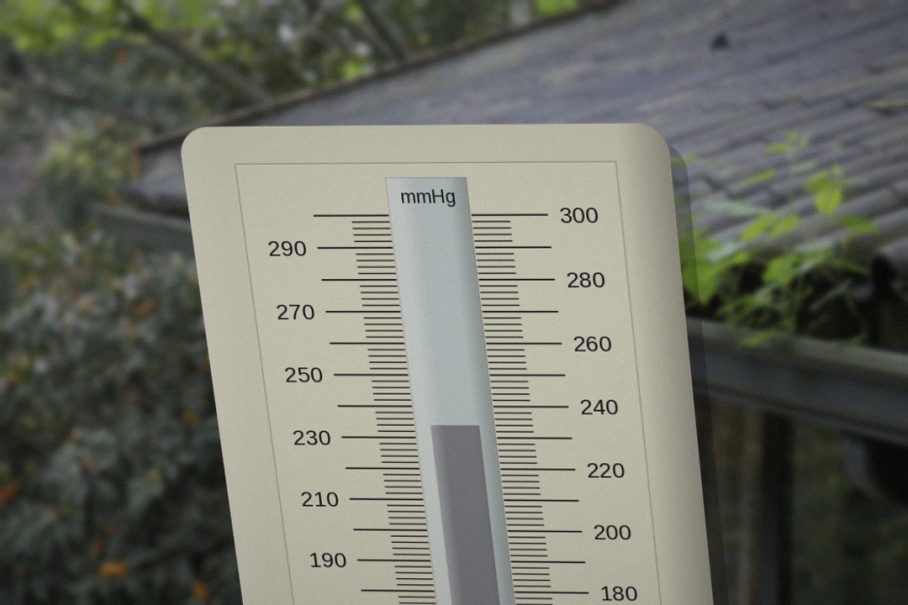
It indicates **234** mmHg
